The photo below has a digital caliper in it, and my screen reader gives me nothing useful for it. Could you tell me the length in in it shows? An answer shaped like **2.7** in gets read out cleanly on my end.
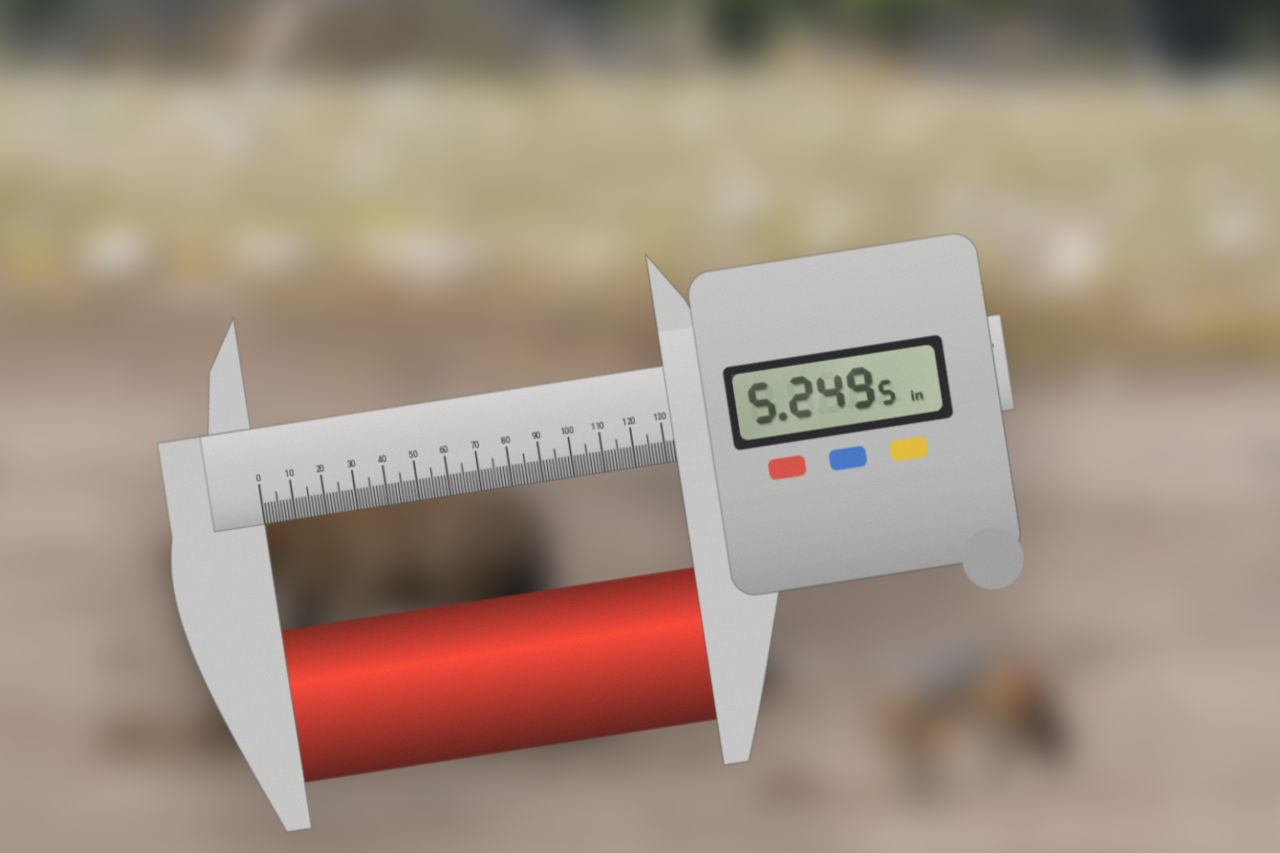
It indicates **5.2495** in
